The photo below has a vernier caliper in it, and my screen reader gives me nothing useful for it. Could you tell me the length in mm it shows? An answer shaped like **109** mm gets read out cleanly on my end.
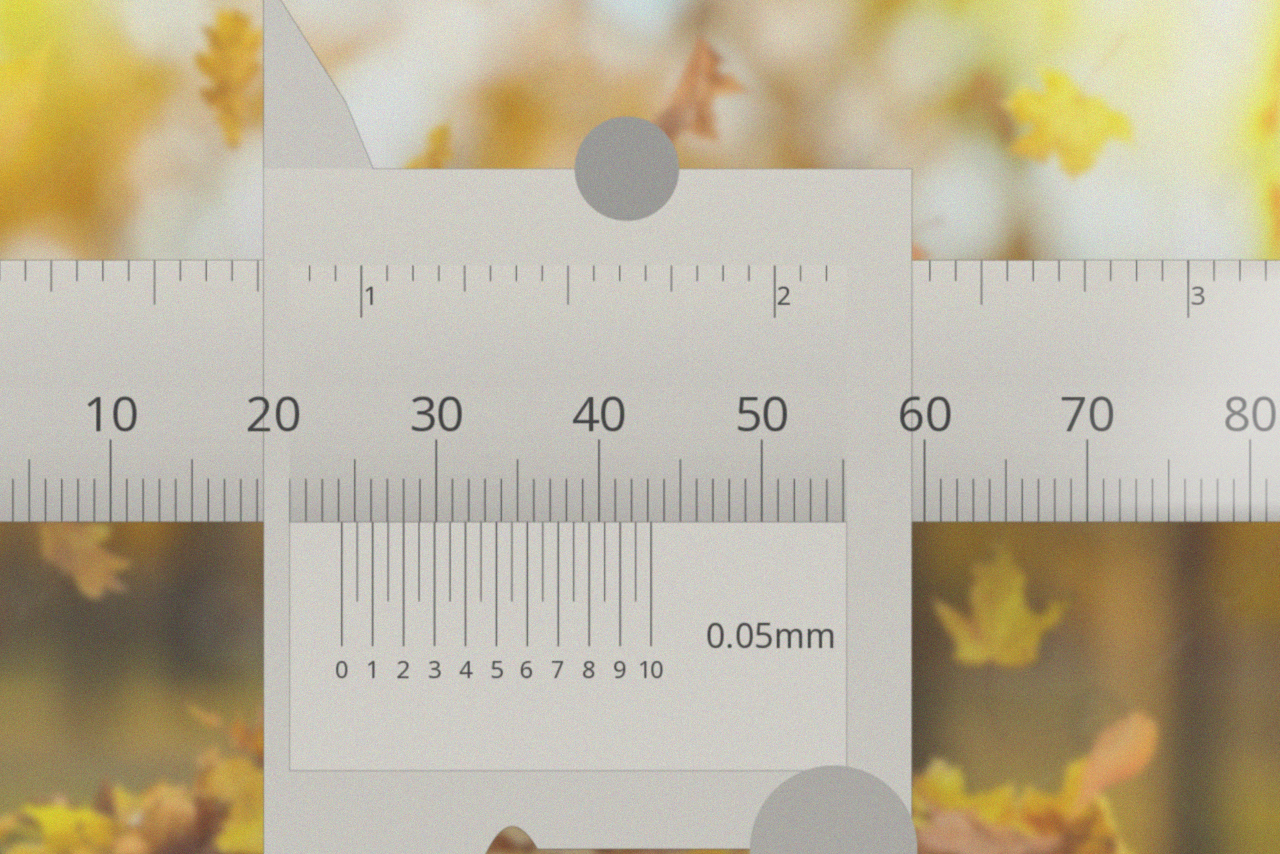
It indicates **24.2** mm
